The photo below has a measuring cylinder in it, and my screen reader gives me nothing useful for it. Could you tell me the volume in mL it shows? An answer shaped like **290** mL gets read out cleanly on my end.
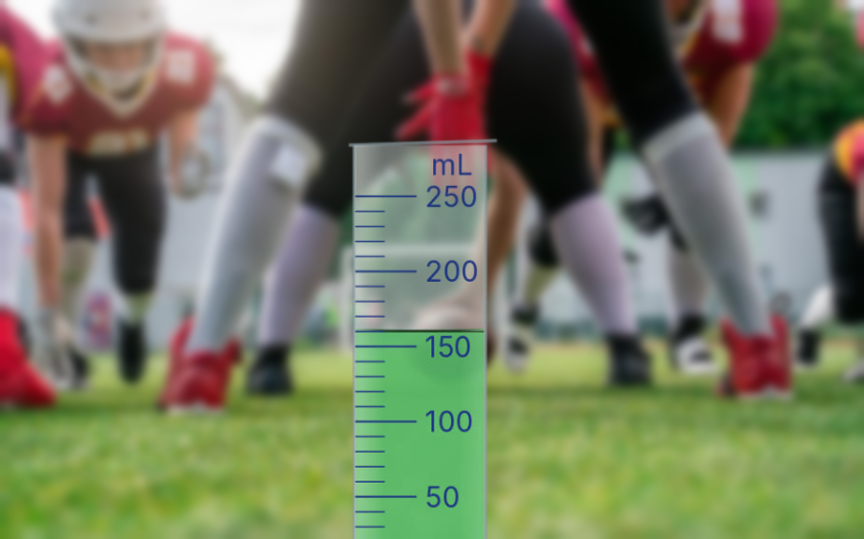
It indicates **160** mL
